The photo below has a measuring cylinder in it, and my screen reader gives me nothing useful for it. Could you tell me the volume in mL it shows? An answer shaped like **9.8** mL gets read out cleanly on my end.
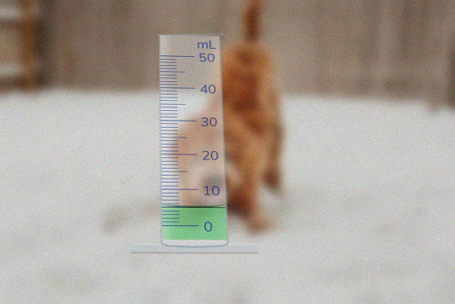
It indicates **5** mL
